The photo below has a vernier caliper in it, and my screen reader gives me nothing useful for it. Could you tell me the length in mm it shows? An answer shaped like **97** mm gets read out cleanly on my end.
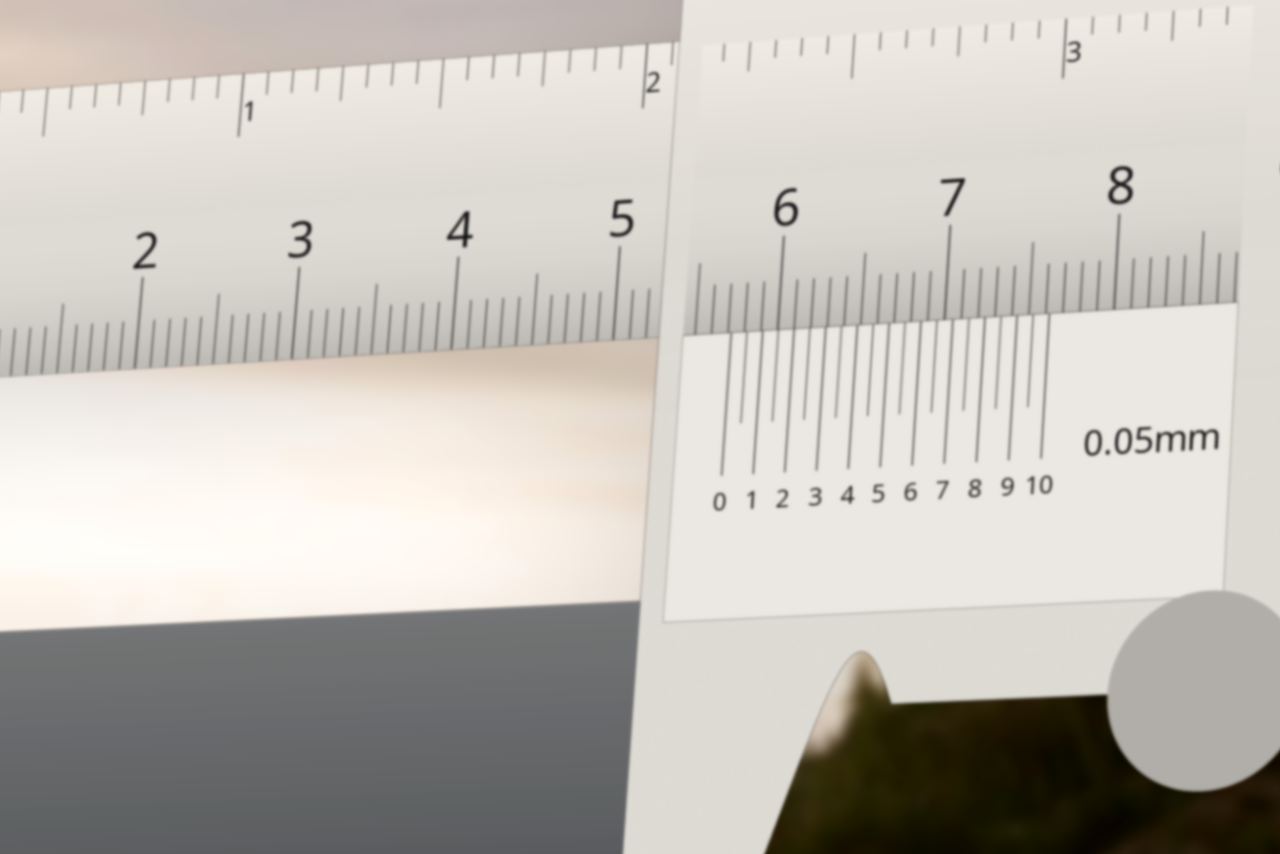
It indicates **57.2** mm
